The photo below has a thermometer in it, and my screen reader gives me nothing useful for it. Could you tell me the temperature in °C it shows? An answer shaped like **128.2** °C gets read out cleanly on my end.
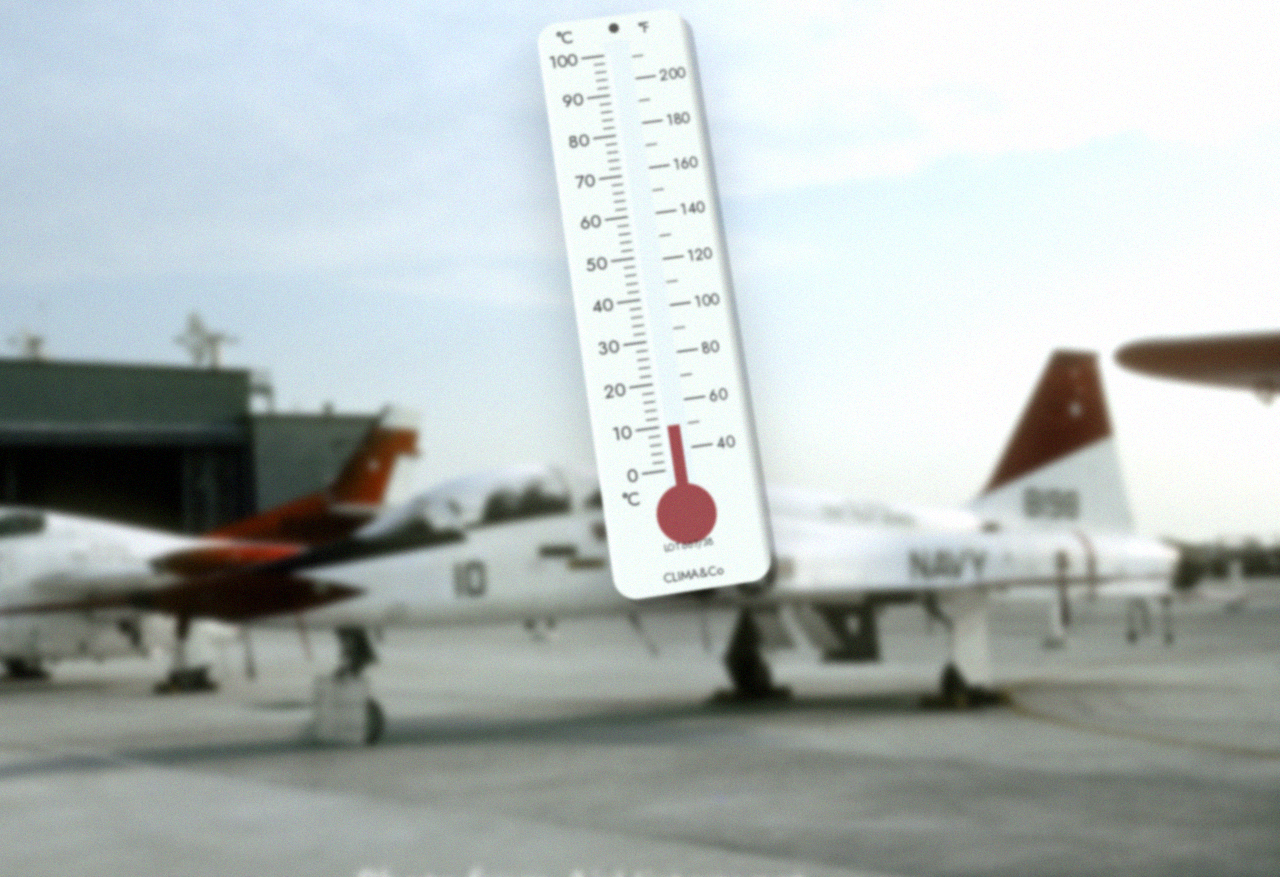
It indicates **10** °C
